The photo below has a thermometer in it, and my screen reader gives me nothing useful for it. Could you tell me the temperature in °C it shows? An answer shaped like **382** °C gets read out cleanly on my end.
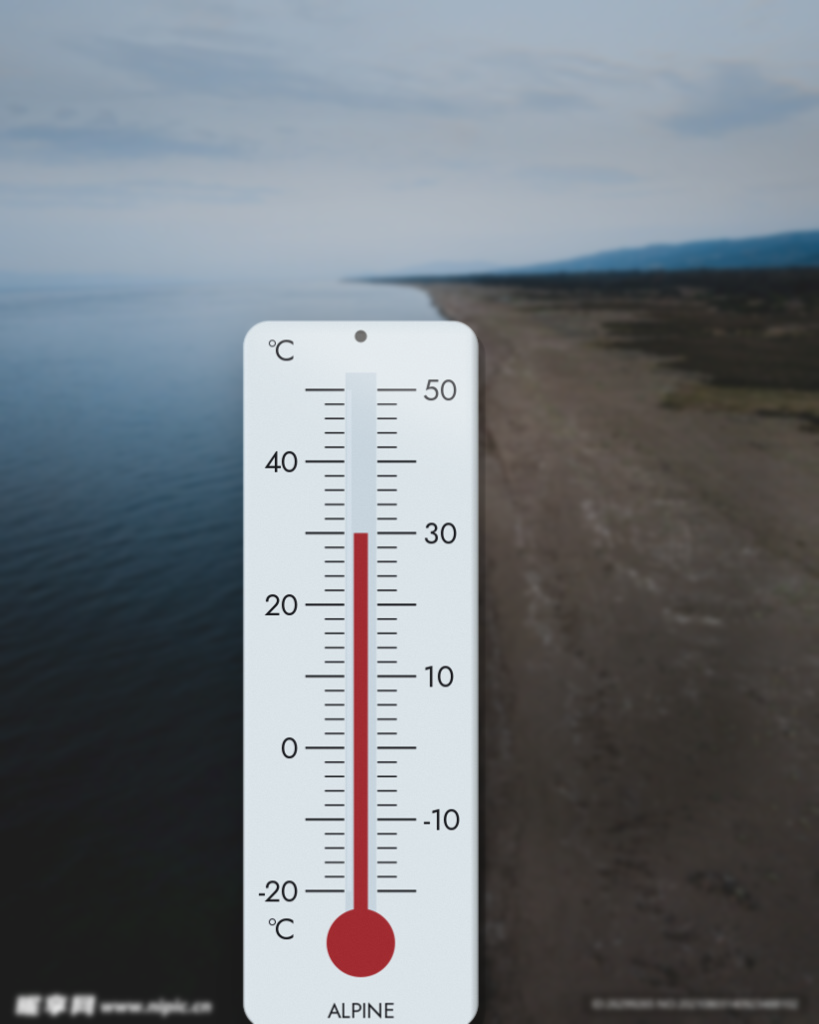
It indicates **30** °C
